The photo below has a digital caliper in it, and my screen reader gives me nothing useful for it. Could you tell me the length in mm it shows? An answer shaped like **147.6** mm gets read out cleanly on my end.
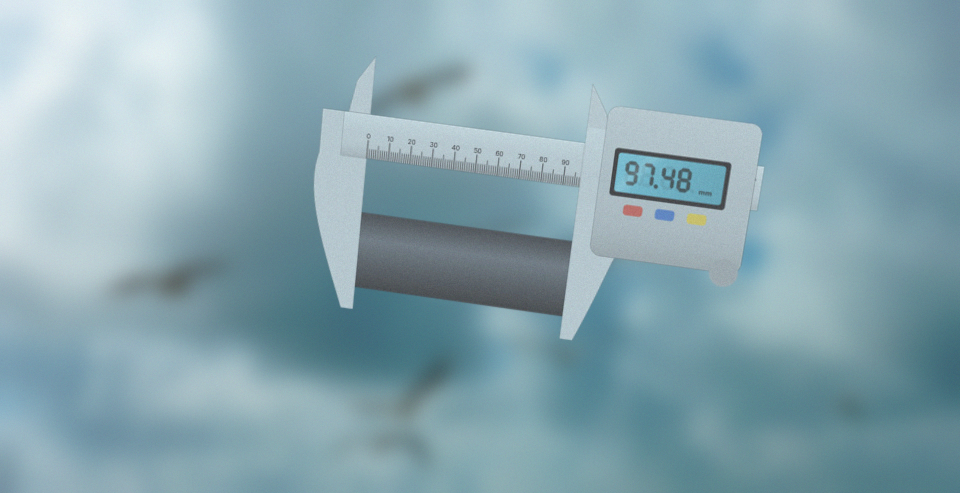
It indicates **97.48** mm
